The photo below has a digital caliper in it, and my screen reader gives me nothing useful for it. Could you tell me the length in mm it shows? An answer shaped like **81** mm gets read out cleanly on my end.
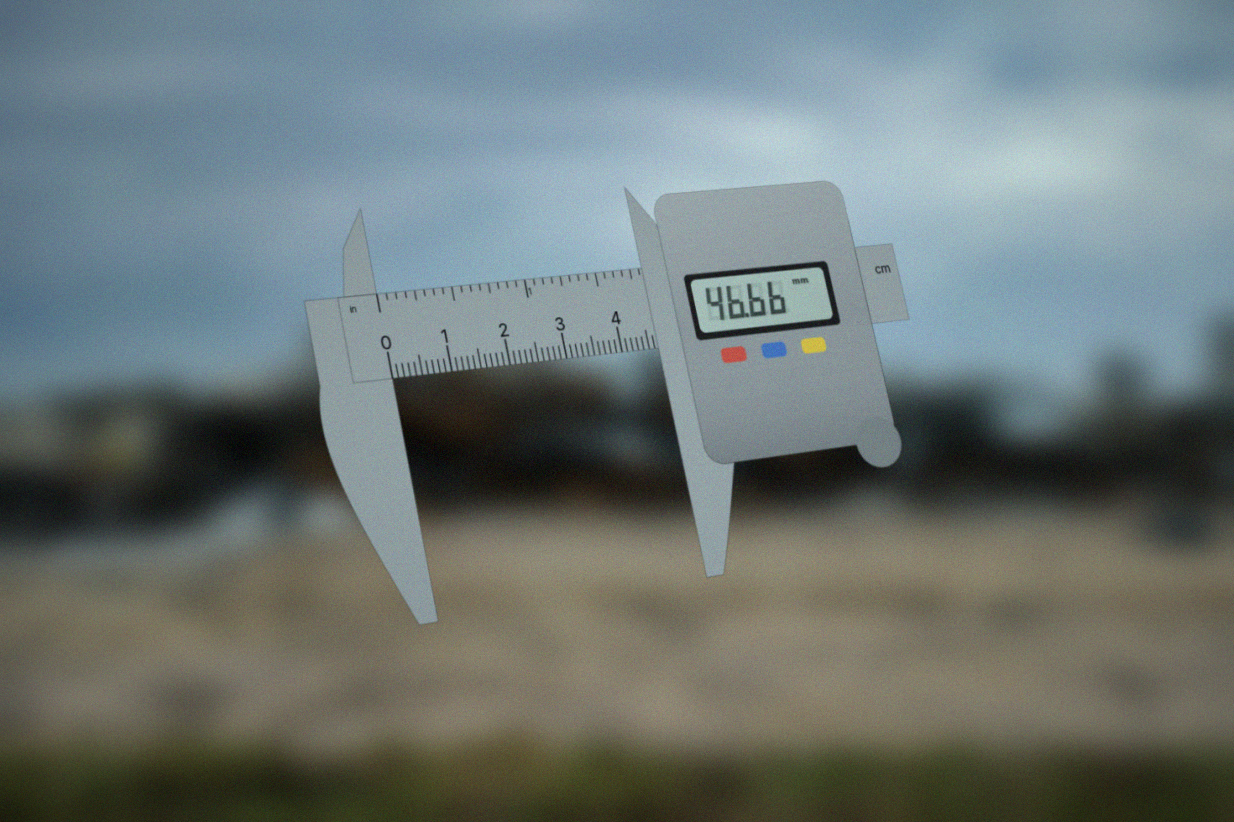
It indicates **46.66** mm
